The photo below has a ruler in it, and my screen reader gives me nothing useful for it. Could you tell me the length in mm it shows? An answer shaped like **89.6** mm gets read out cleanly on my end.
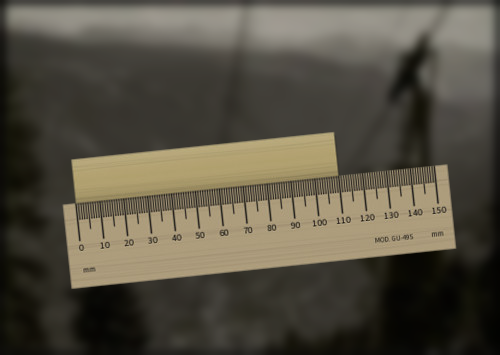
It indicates **110** mm
